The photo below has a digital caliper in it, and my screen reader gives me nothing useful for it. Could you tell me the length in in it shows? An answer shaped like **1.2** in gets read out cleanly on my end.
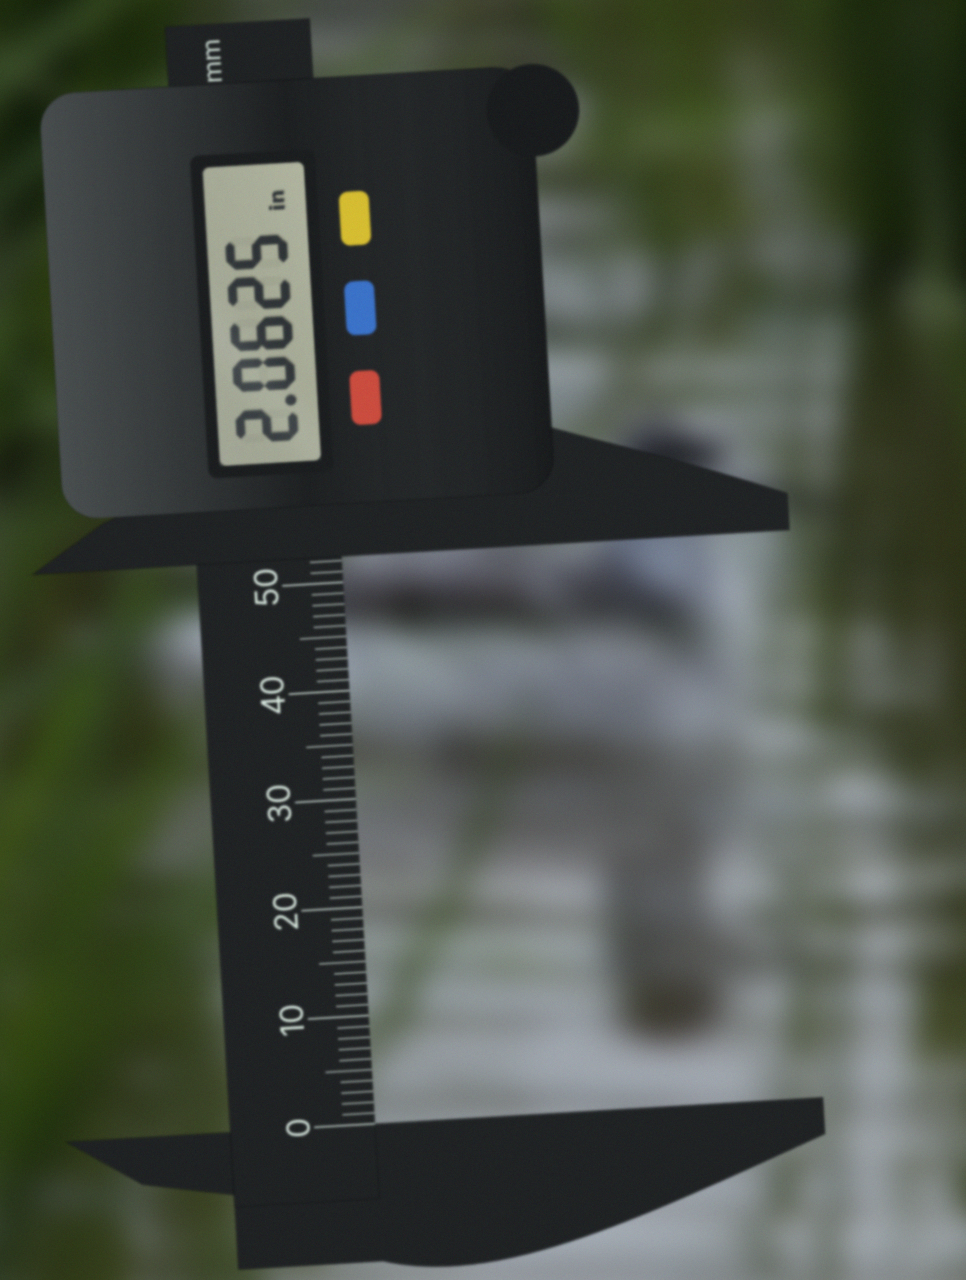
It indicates **2.0625** in
